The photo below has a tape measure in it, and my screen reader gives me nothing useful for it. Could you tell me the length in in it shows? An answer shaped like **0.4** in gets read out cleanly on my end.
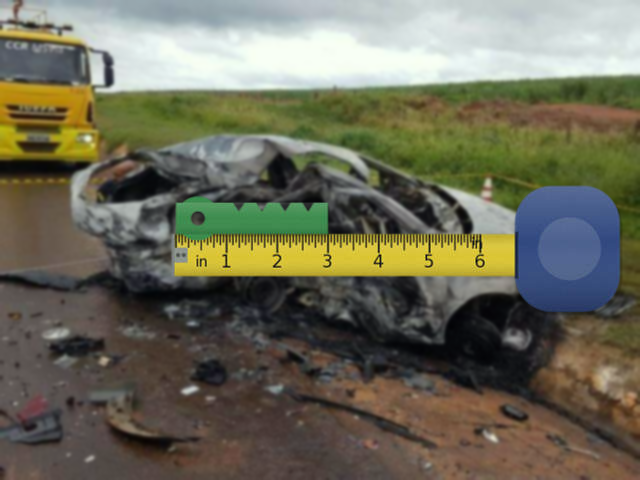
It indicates **3** in
